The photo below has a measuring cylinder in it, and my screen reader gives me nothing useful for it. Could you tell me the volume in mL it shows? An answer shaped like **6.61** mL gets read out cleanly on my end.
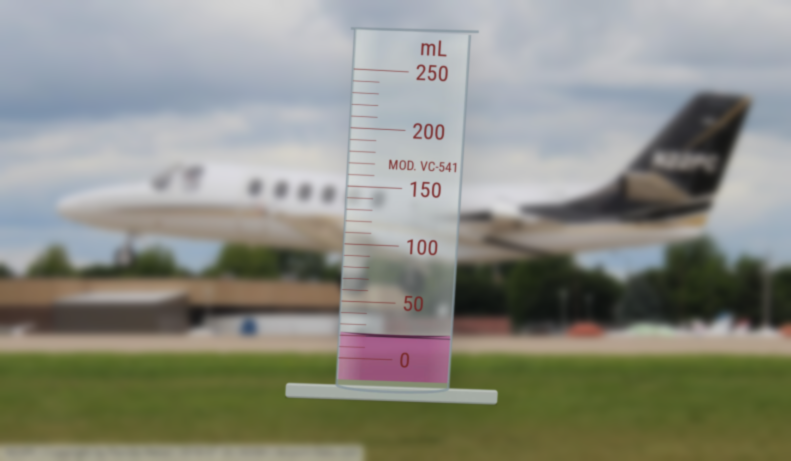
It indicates **20** mL
